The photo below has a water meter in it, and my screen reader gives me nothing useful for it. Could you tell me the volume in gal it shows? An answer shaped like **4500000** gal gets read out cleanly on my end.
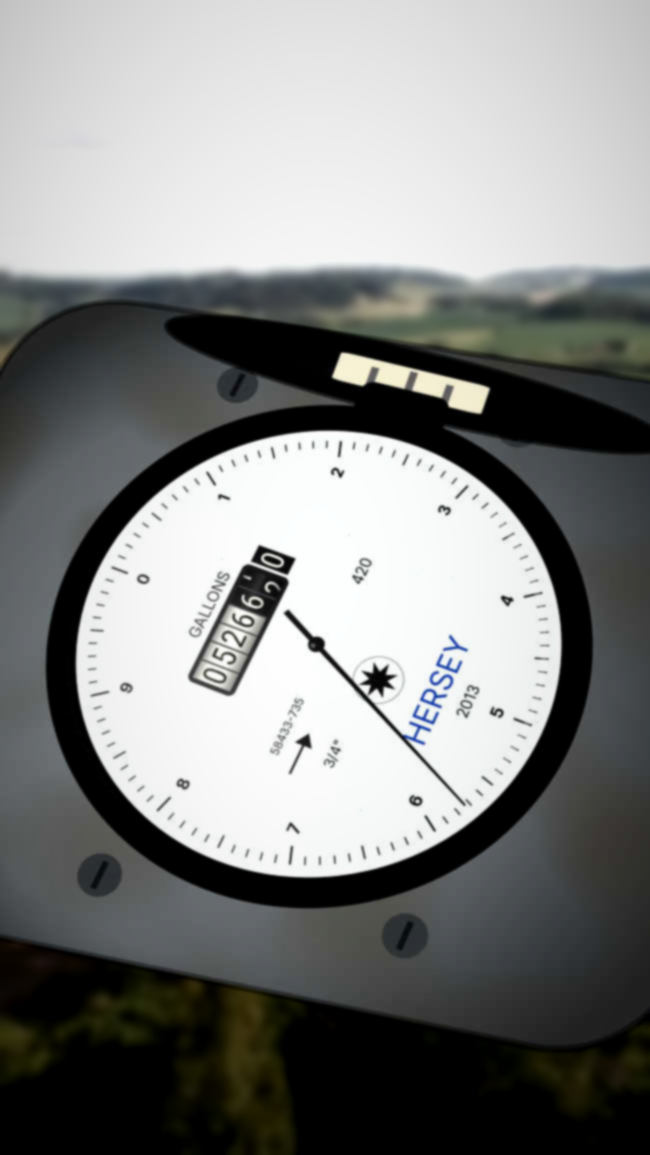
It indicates **526615.7** gal
